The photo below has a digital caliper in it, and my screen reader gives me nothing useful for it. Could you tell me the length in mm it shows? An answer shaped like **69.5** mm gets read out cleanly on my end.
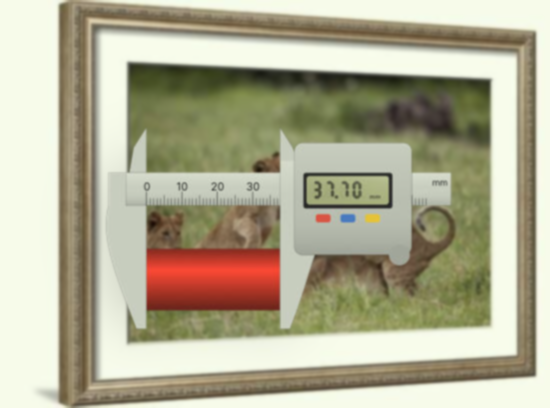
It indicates **37.70** mm
